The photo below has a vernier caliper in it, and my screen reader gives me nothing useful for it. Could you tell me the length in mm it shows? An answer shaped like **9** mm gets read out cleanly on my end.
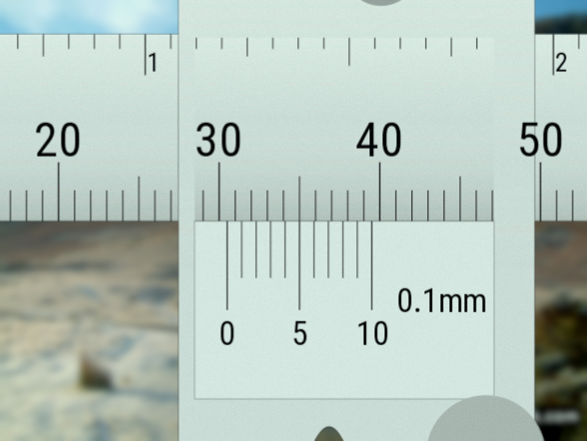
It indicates **30.5** mm
